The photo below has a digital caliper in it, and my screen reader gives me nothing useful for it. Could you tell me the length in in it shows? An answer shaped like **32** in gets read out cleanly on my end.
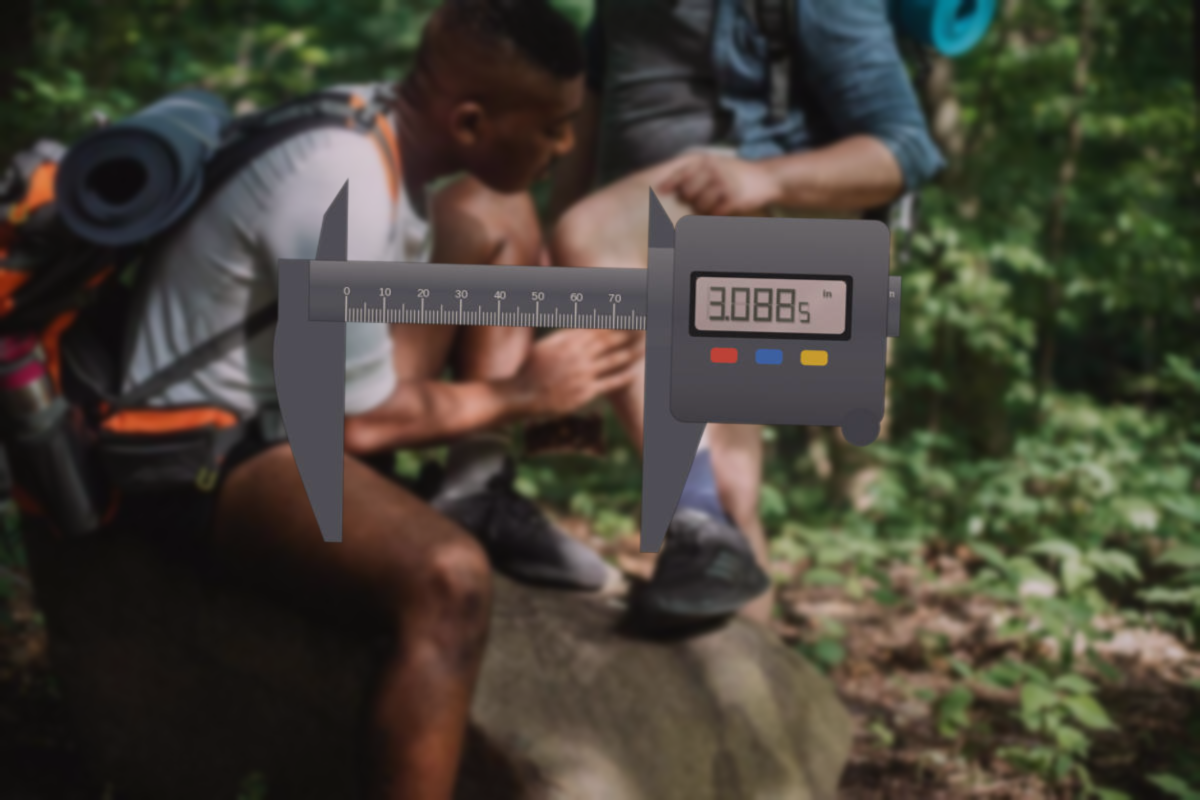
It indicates **3.0885** in
